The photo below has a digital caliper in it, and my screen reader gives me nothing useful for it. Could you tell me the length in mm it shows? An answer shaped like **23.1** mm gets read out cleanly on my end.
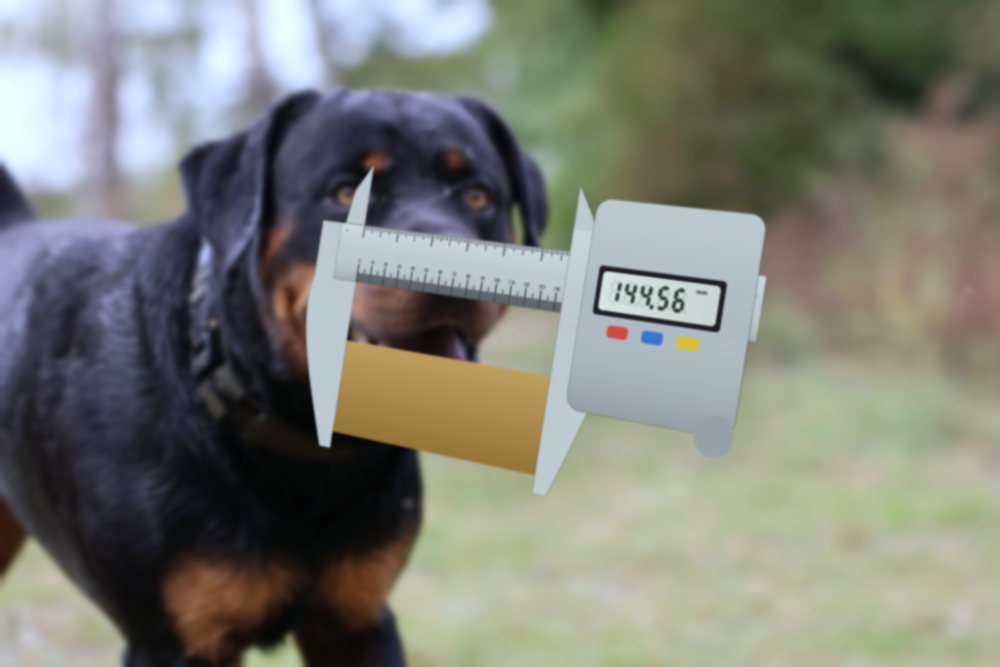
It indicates **144.56** mm
